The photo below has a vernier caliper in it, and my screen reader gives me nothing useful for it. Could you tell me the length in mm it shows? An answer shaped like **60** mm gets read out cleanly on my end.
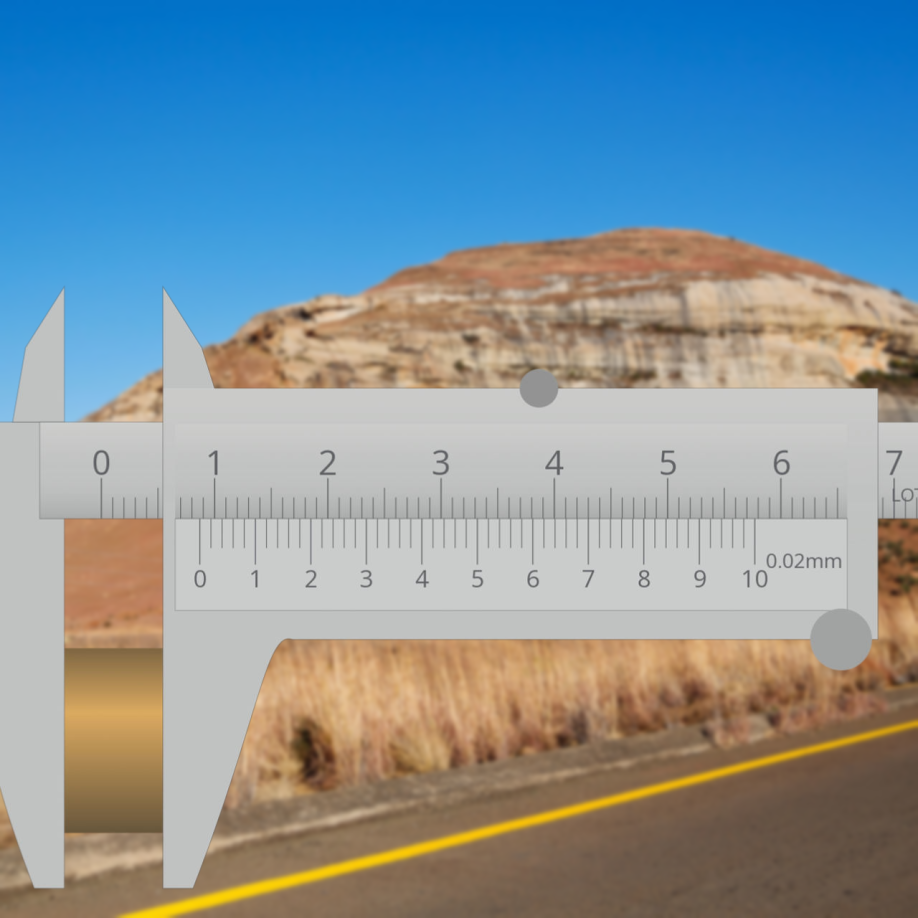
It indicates **8.7** mm
